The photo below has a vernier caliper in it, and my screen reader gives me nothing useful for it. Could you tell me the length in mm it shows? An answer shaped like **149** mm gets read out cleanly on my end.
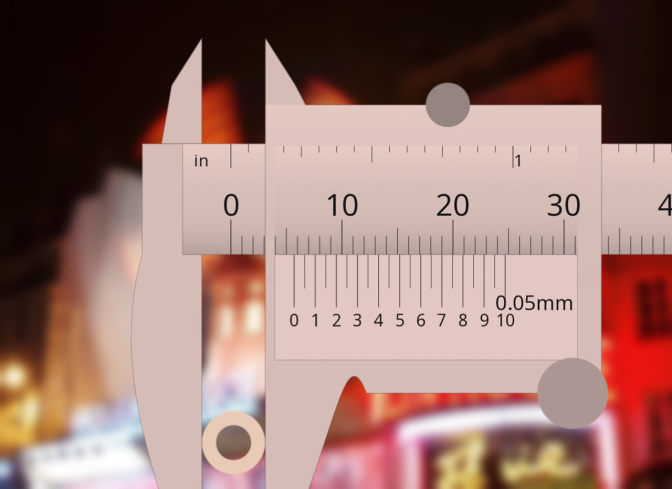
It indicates **5.7** mm
